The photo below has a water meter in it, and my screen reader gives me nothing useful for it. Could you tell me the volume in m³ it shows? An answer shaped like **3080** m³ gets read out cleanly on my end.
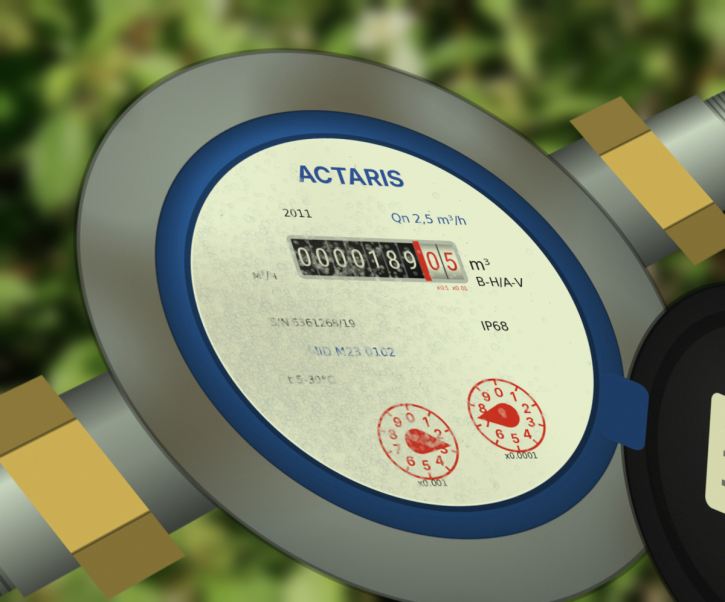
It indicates **189.0527** m³
